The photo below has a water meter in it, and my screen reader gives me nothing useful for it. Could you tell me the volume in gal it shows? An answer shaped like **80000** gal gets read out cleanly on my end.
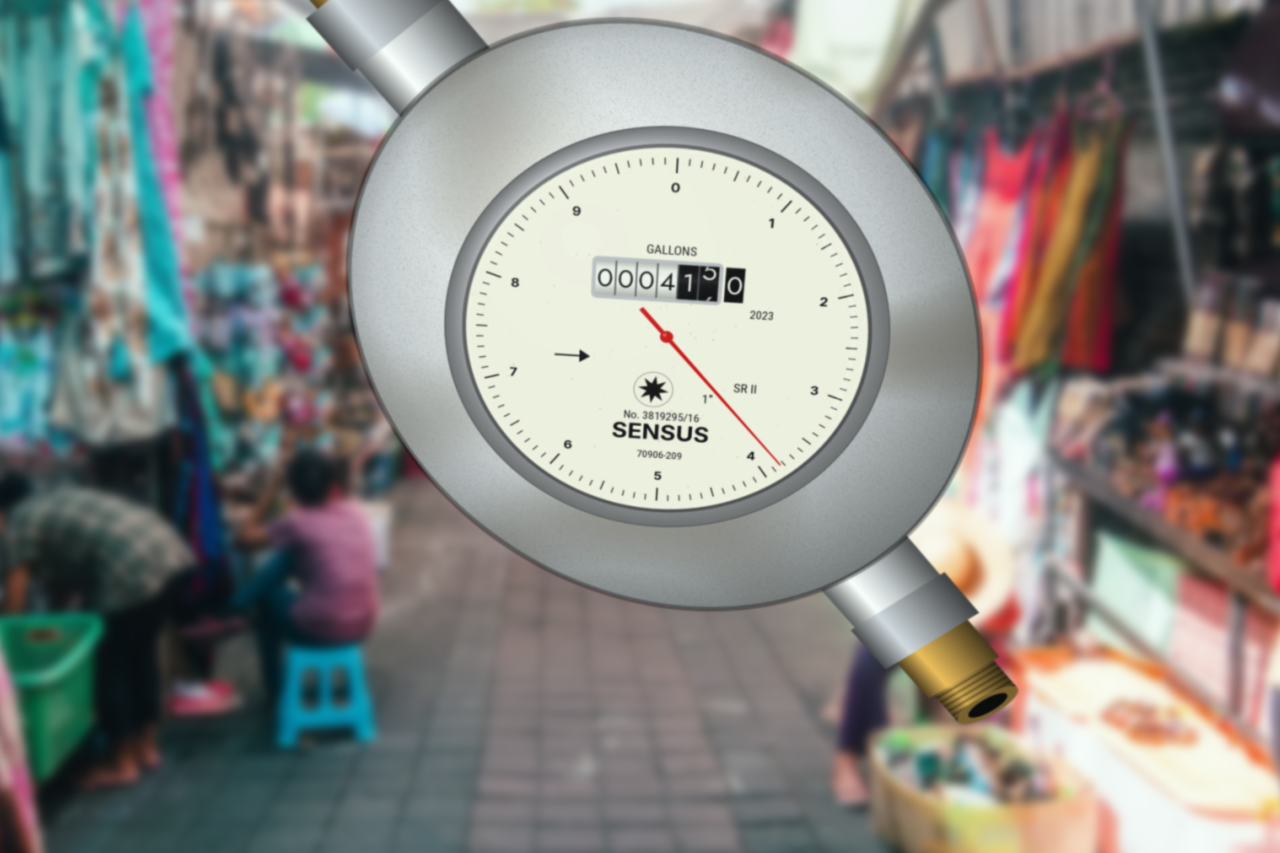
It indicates **4153.8** gal
